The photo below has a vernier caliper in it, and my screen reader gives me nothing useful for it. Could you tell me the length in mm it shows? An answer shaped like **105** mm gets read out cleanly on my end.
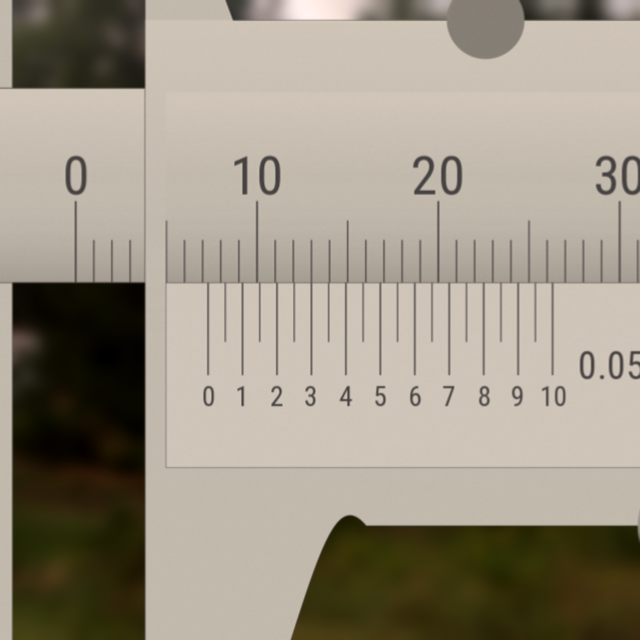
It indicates **7.3** mm
